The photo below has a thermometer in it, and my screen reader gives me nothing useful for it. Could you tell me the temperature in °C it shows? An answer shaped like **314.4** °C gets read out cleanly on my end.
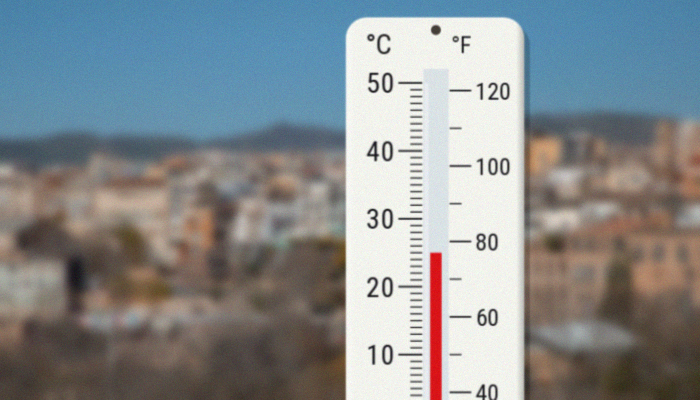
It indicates **25** °C
